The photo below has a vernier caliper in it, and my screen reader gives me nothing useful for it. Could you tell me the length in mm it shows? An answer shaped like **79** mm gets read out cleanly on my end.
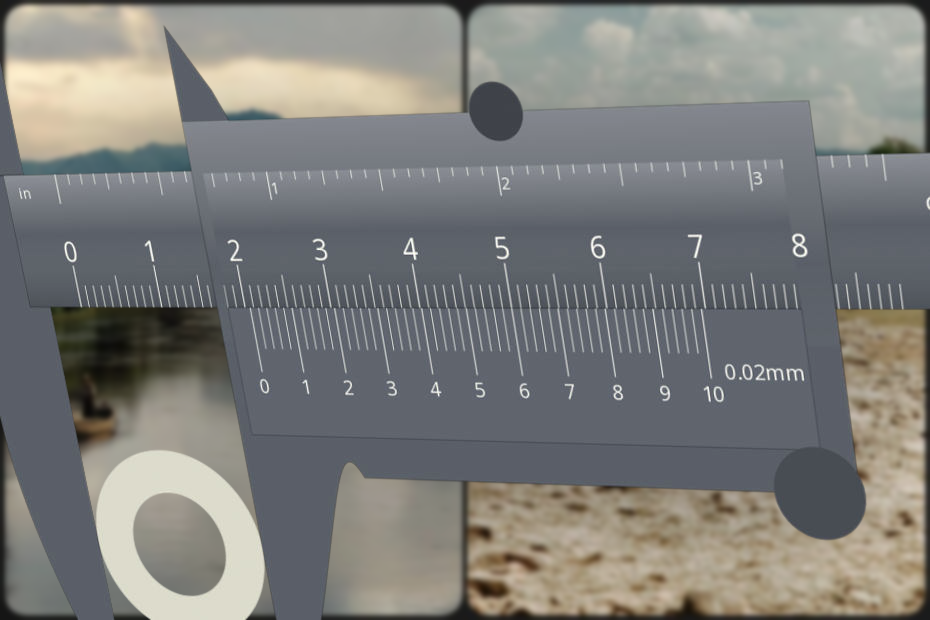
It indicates **20.6** mm
